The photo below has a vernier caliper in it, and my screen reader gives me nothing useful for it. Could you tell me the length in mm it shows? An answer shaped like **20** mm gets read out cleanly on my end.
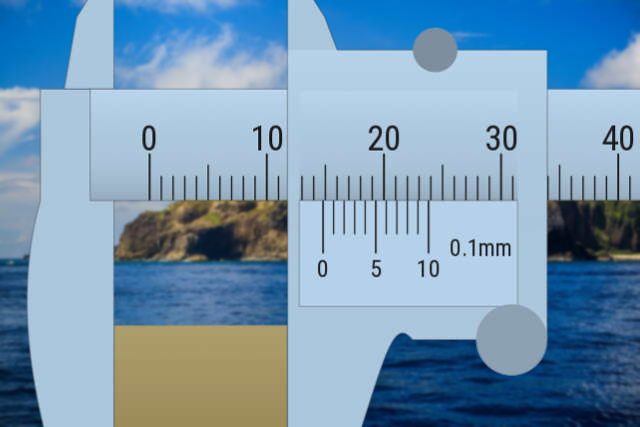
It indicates **14.8** mm
